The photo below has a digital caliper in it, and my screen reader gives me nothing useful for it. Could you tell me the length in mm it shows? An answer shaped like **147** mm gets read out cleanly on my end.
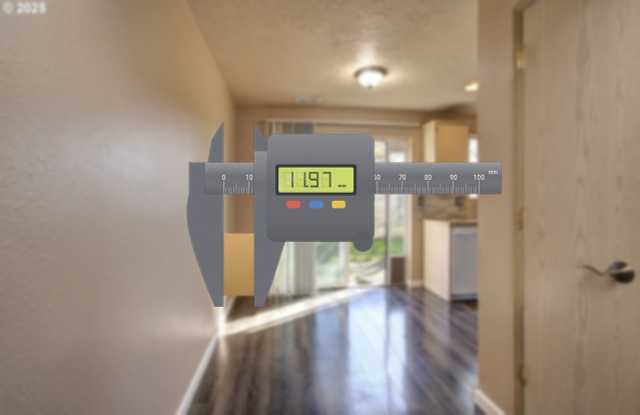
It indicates **11.97** mm
